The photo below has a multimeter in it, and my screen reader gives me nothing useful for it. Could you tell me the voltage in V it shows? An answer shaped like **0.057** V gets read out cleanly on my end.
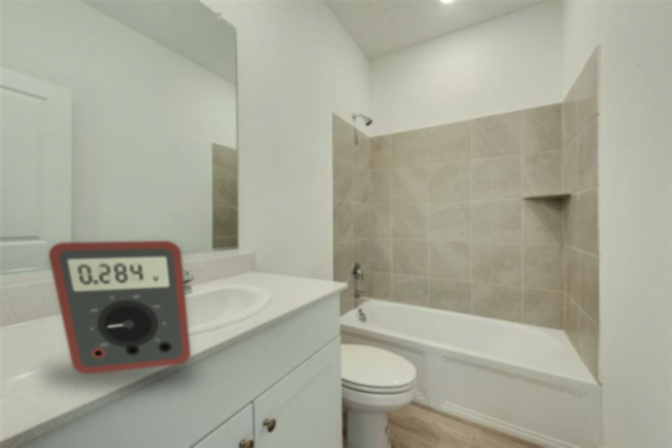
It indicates **0.284** V
